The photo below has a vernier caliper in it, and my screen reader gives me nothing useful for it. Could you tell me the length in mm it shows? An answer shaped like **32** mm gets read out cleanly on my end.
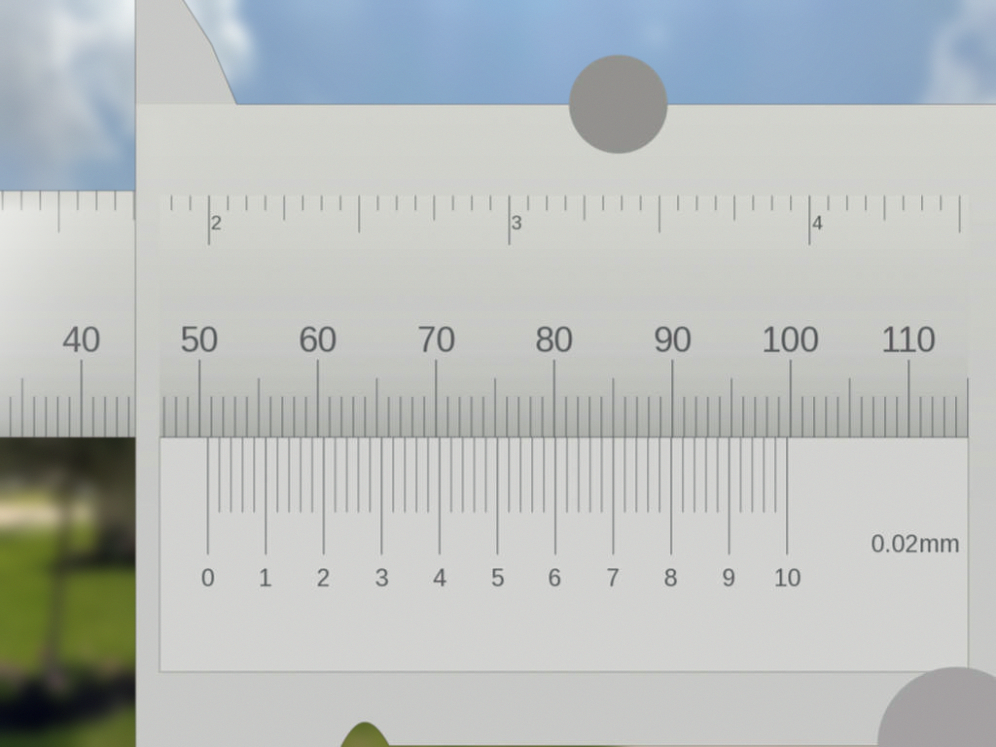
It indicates **50.7** mm
